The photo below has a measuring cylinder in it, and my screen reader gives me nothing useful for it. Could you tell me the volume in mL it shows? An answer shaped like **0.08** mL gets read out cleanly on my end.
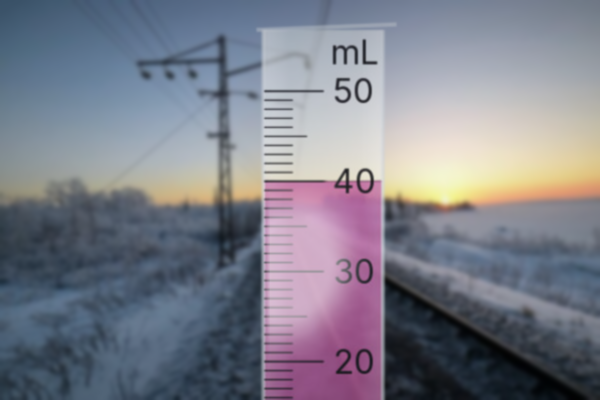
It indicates **40** mL
